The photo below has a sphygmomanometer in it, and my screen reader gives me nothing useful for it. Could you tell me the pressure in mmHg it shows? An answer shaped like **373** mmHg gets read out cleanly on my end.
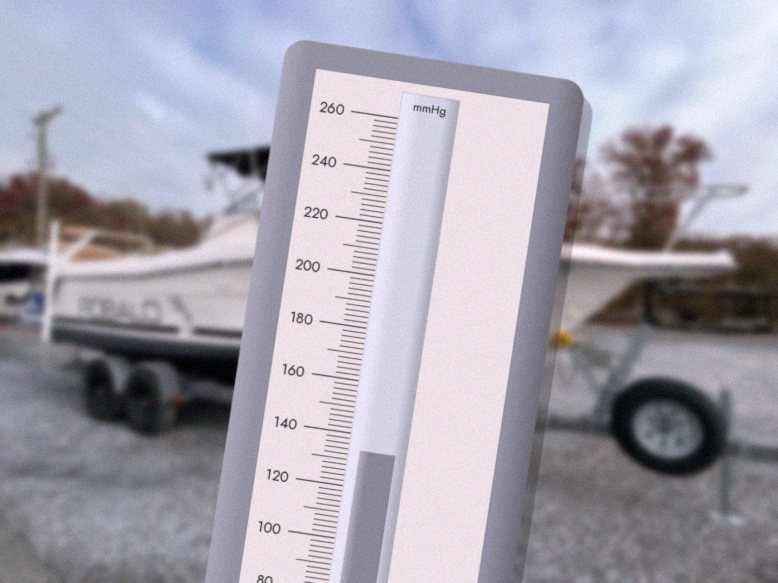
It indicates **134** mmHg
